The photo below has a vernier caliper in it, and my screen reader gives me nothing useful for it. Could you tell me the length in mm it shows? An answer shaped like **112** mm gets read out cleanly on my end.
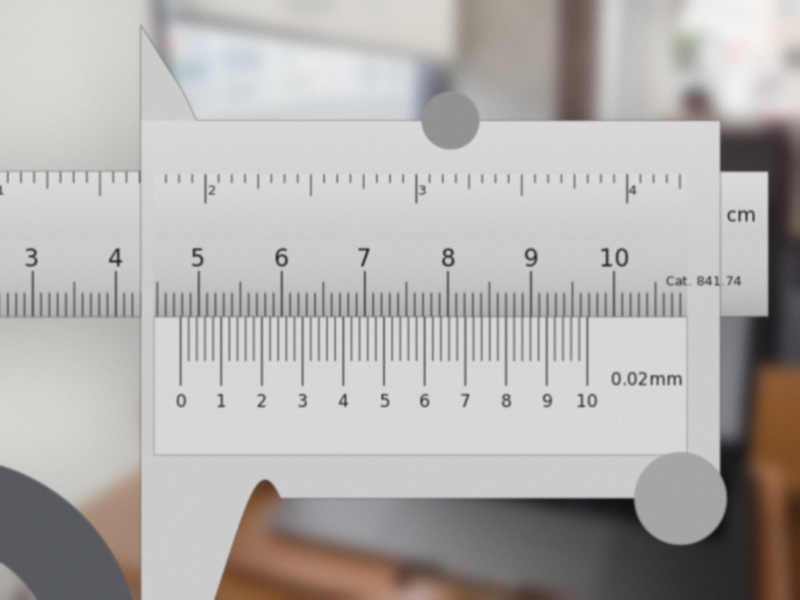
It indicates **47.8** mm
